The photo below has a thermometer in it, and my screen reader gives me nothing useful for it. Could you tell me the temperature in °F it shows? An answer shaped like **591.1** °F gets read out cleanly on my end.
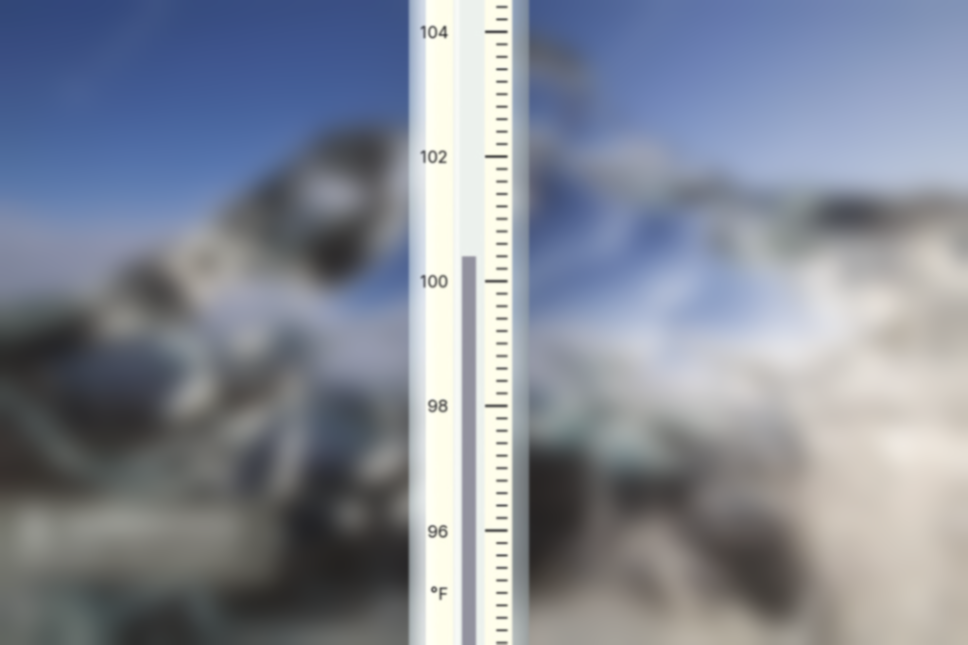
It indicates **100.4** °F
